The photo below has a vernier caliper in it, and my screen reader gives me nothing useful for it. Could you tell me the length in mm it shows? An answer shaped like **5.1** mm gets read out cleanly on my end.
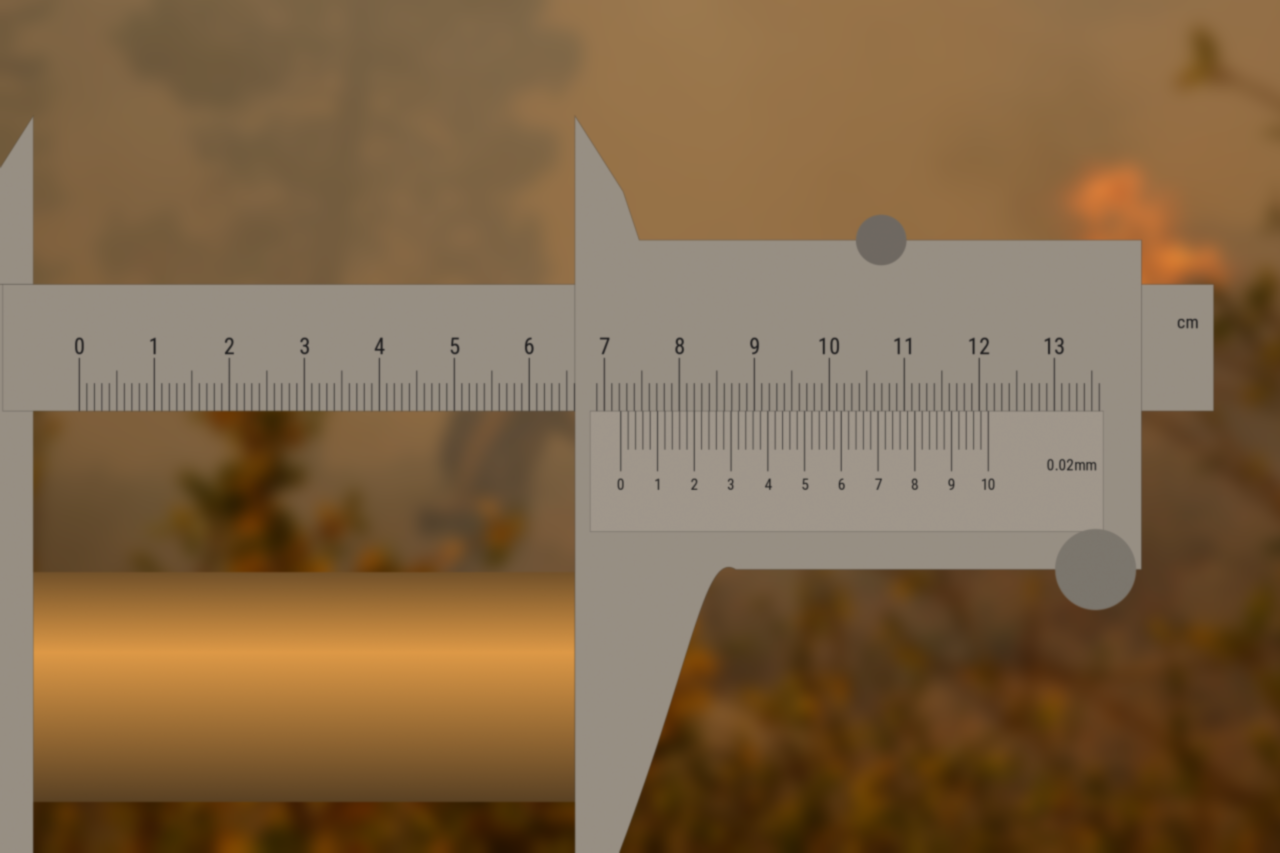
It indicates **72.2** mm
